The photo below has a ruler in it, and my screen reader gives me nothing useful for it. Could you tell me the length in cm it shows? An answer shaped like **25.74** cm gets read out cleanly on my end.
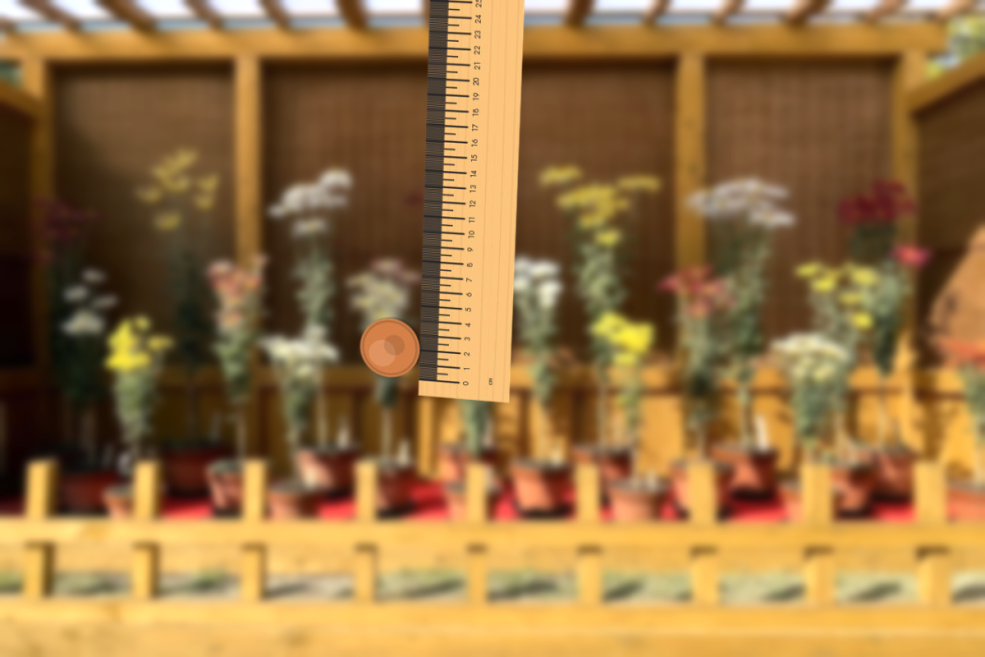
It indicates **4** cm
